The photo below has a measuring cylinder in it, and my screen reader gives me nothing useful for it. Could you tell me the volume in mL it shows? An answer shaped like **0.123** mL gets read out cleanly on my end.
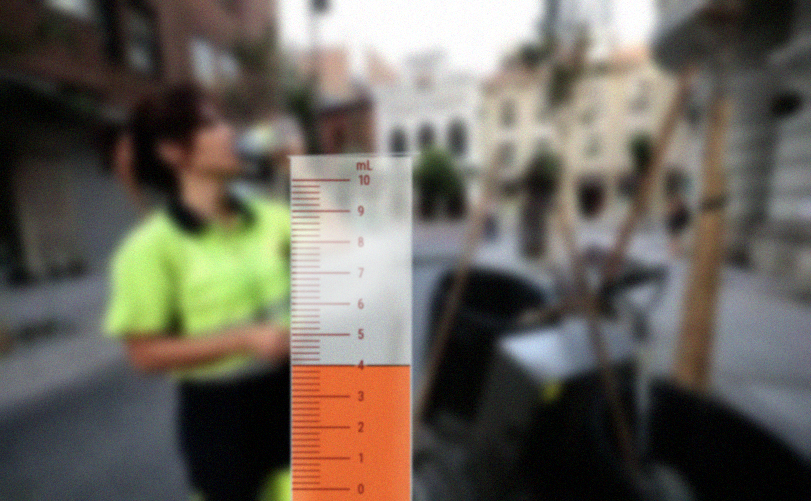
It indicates **4** mL
